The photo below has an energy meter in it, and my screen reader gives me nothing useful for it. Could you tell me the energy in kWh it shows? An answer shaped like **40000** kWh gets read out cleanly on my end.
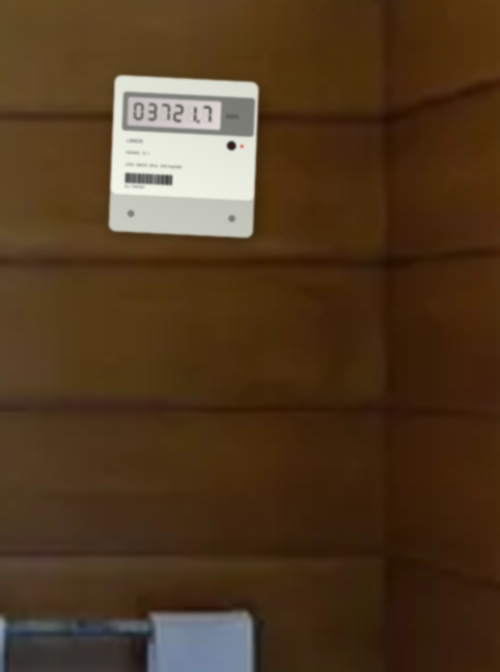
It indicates **3721.7** kWh
